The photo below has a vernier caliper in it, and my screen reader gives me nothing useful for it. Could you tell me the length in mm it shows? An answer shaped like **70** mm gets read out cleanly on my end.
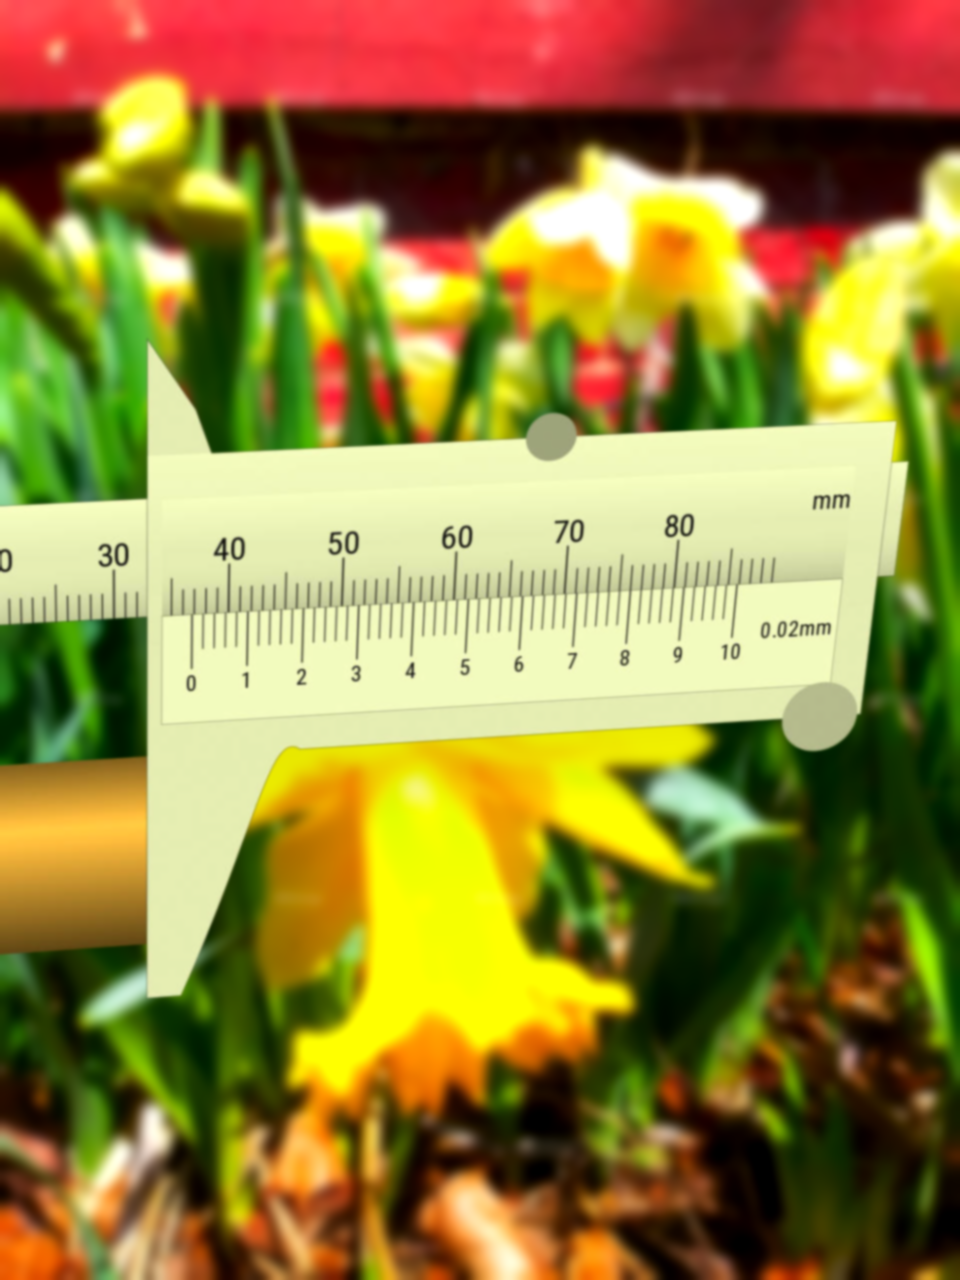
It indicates **36.8** mm
